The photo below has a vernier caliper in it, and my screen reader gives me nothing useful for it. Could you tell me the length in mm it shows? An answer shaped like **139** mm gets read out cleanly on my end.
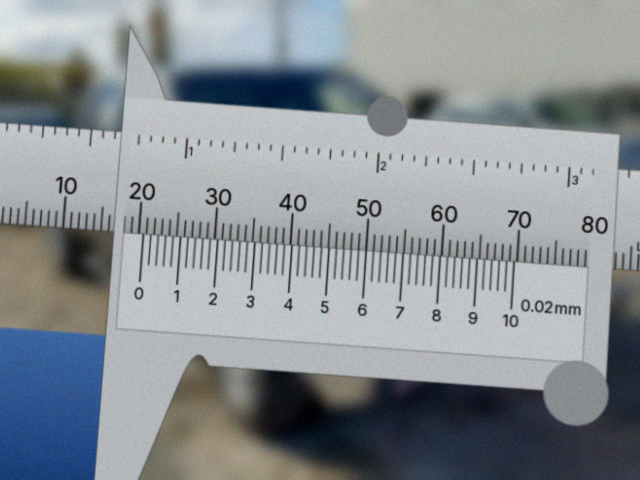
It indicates **20.6** mm
